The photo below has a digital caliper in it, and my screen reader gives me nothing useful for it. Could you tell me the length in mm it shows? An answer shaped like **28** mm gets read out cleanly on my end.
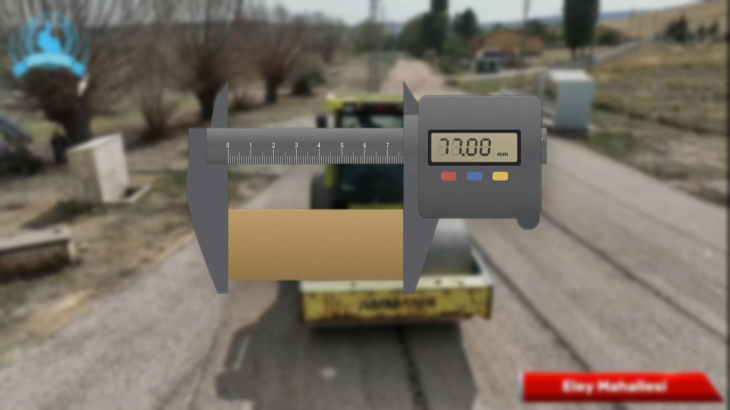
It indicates **77.00** mm
